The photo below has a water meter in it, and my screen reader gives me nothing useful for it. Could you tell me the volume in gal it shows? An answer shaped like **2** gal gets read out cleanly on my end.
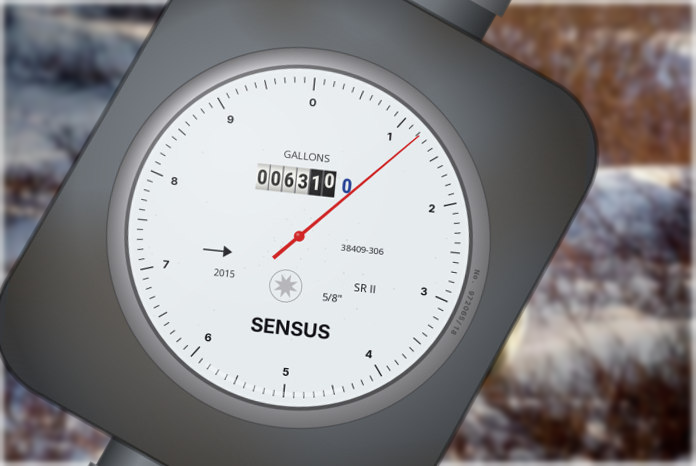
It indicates **63101.2** gal
